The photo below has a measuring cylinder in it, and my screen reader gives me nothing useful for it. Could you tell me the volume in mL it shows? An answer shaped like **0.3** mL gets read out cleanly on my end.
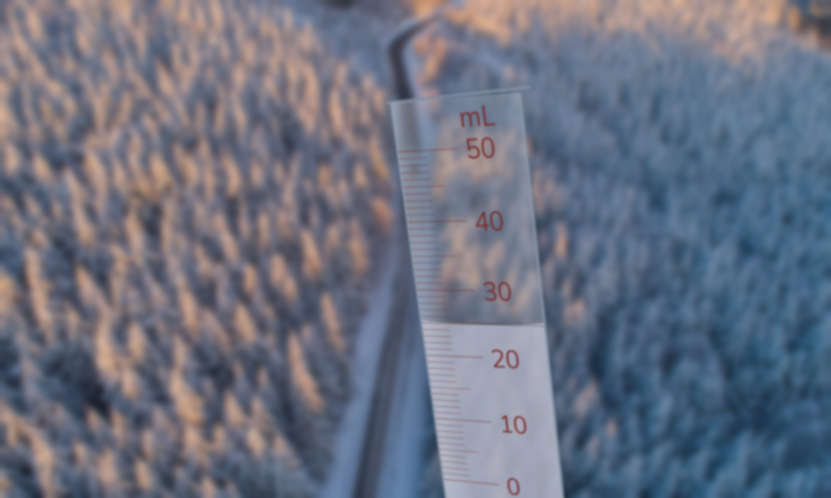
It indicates **25** mL
